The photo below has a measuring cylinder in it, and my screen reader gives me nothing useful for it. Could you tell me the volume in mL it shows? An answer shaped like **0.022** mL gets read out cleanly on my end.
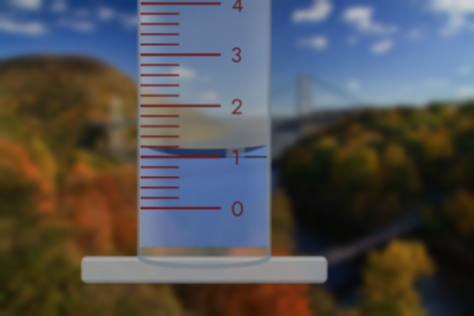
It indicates **1** mL
